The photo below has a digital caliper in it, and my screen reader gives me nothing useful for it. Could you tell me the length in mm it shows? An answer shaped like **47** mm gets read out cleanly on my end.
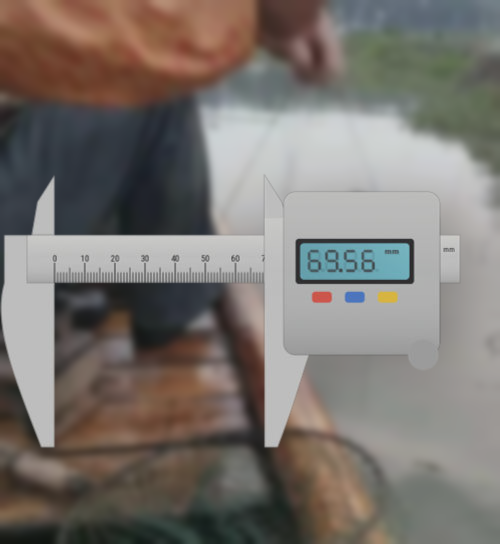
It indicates **69.56** mm
